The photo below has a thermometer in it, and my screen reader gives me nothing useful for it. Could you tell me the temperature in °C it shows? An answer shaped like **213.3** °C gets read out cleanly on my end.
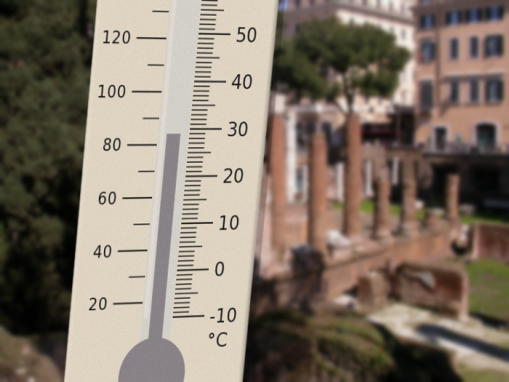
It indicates **29** °C
